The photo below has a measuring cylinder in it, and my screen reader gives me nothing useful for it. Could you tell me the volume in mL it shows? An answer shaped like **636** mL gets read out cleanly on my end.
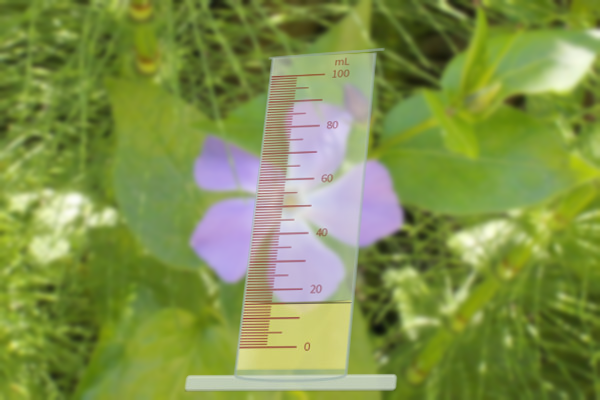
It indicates **15** mL
